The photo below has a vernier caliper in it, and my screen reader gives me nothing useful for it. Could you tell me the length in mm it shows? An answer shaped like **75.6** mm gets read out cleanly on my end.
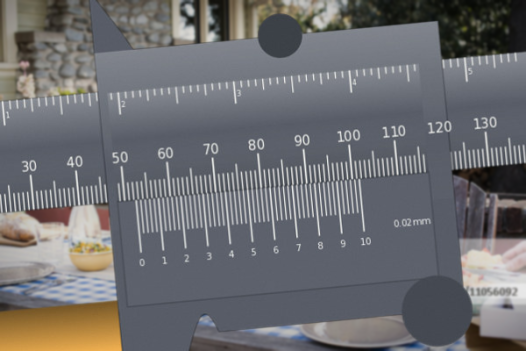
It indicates **52.5** mm
